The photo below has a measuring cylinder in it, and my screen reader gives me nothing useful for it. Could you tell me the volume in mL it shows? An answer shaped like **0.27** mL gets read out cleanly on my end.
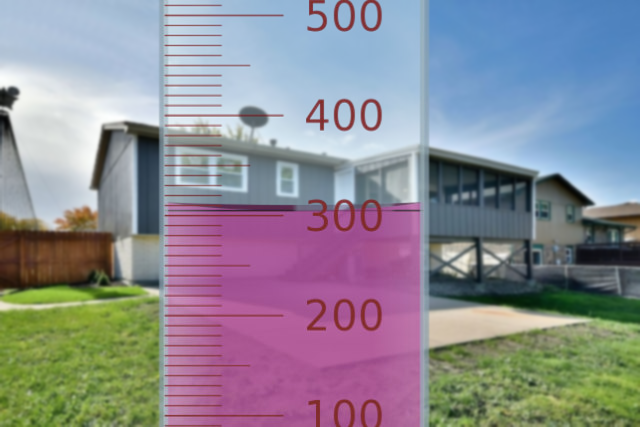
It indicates **305** mL
